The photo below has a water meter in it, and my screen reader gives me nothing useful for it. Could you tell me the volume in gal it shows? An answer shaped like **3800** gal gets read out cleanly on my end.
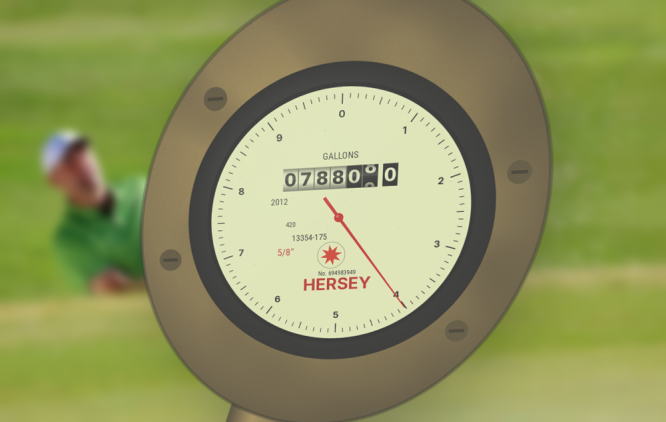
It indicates **788084.0** gal
